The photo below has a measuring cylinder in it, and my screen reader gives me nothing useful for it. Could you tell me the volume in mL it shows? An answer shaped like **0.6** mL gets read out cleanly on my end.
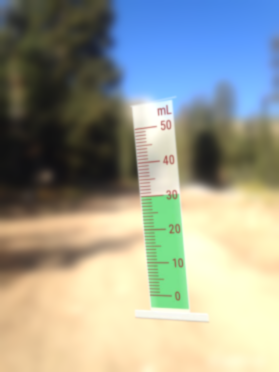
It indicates **30** mL
